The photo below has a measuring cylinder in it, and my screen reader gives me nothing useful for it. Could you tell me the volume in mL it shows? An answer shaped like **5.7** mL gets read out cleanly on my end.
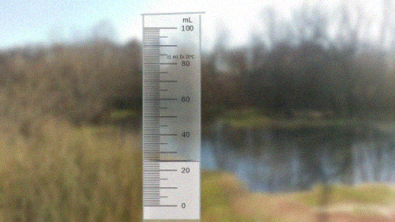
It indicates **25** mL
